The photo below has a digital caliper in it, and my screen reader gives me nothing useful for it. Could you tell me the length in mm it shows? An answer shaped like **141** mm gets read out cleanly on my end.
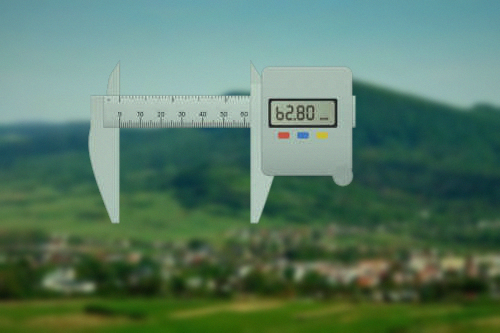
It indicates **62.80** mm
